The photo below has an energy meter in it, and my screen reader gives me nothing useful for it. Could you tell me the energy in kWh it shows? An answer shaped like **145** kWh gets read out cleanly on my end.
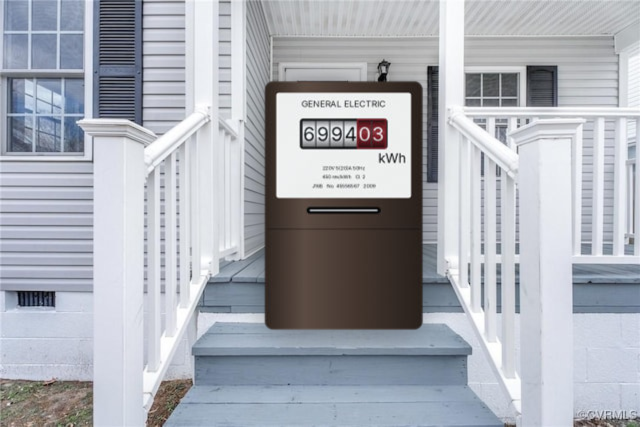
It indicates **6994.03** kWh
